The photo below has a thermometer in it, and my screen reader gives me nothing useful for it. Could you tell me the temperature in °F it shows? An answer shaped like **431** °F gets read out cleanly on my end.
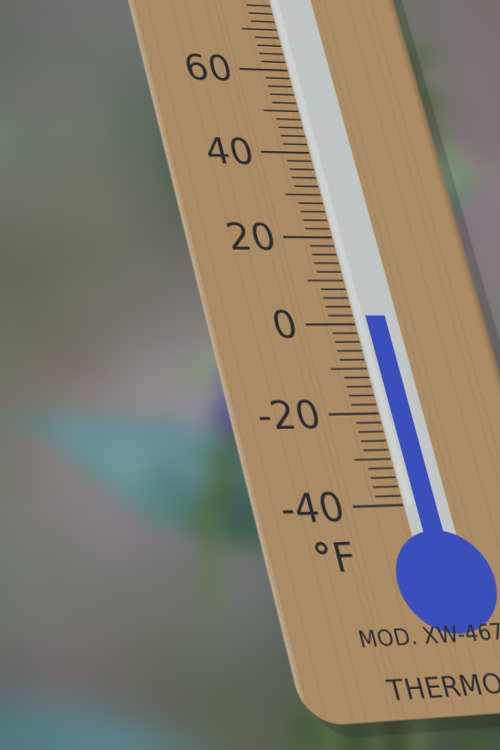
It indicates **2** °F
